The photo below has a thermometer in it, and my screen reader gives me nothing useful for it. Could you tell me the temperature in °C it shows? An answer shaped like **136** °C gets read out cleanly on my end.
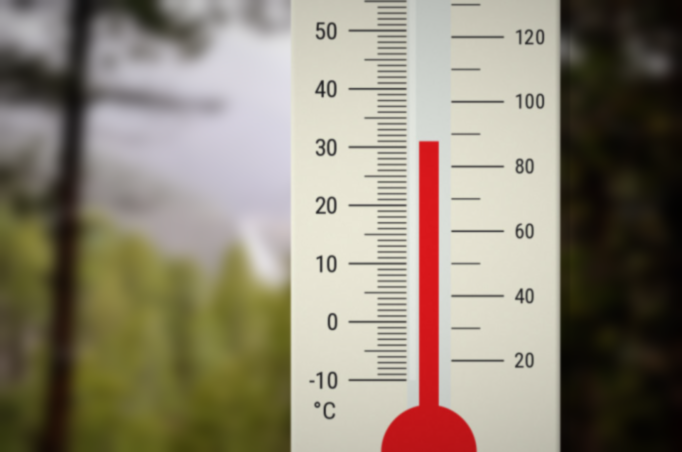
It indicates **31** °C
